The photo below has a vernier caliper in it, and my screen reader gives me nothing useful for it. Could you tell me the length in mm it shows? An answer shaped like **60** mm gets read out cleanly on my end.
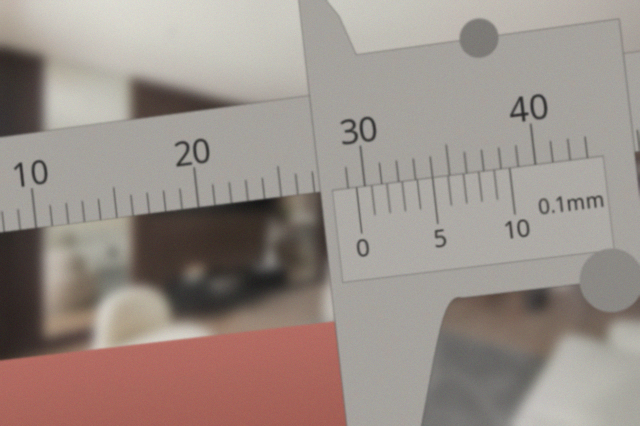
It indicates **29.5** mm
